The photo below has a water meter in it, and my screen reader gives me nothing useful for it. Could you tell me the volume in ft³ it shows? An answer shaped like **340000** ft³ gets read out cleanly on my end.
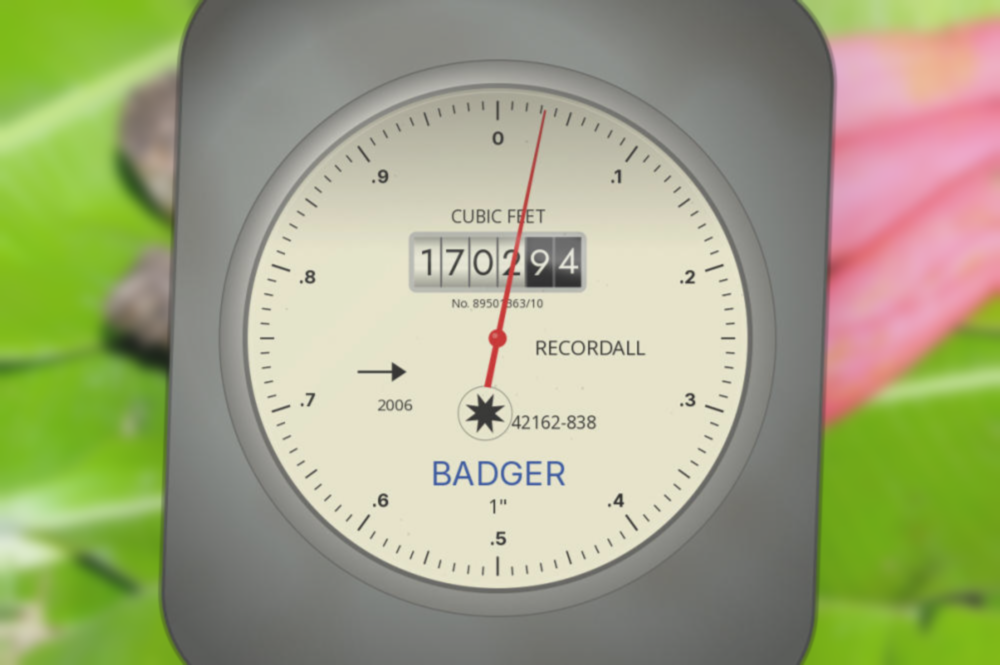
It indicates **170294.03** ft³
